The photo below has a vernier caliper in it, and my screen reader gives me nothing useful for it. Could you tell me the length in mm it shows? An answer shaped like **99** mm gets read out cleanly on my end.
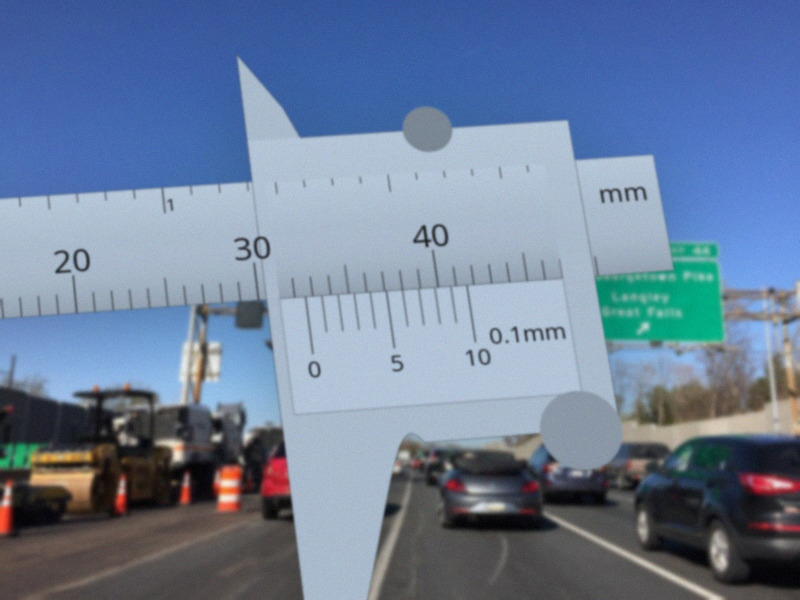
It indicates **32.6** mm
